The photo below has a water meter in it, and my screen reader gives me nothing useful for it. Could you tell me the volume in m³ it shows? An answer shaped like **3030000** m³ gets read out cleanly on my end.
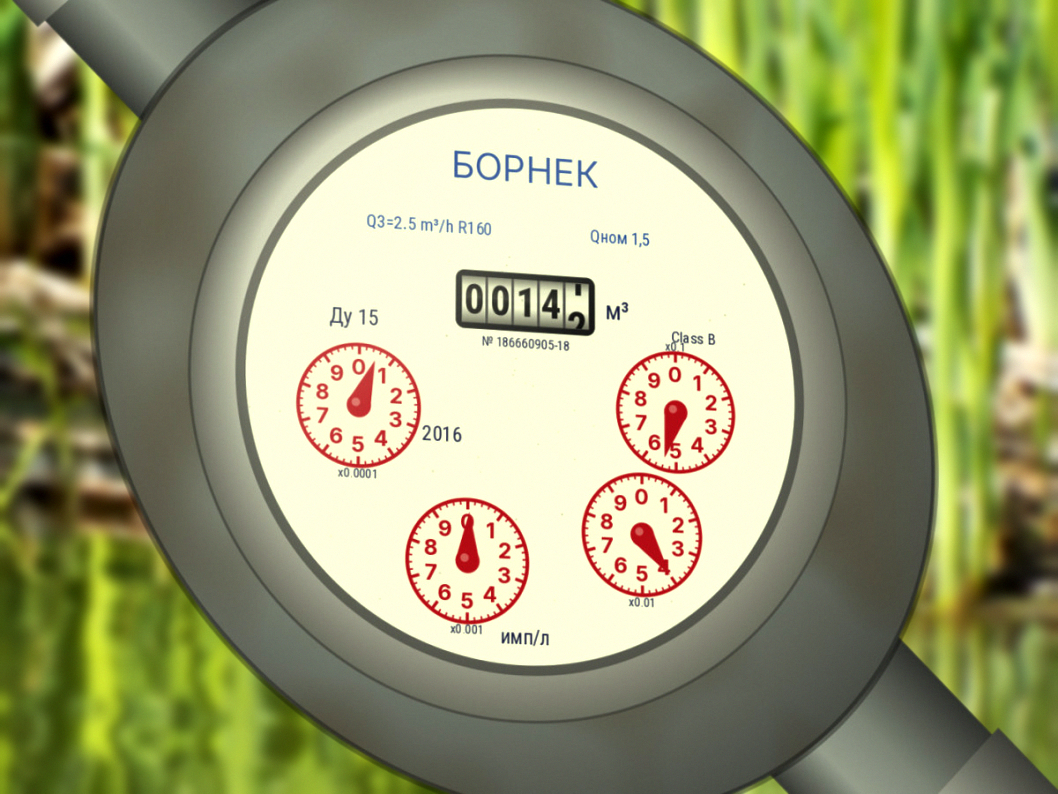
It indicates **141.5400** m³
